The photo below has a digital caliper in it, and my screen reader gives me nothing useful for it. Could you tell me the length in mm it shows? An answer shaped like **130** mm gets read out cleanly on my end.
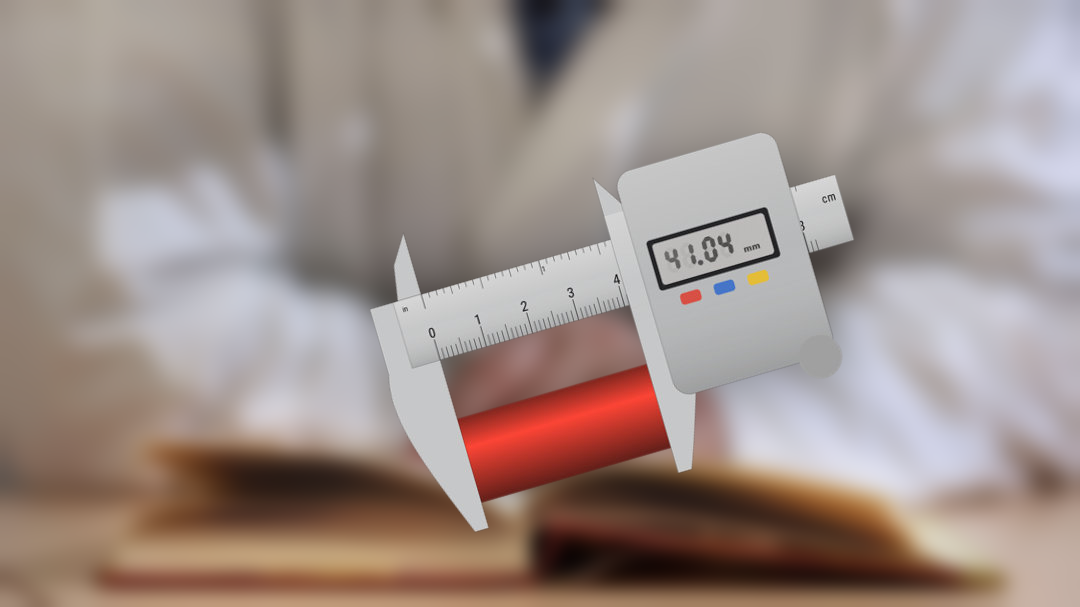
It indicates **41.04** mm
